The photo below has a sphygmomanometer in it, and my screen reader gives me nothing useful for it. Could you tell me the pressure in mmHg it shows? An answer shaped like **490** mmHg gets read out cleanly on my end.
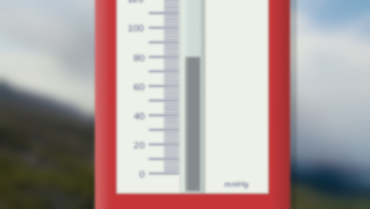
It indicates **80** mmHg
